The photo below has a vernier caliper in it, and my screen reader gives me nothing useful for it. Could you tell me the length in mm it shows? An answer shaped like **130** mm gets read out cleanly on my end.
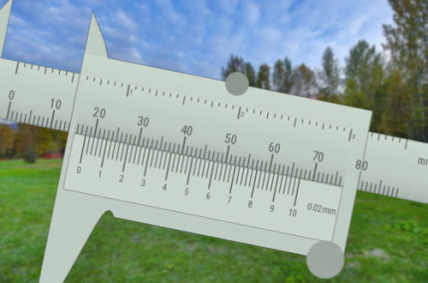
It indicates **18.0** mm
